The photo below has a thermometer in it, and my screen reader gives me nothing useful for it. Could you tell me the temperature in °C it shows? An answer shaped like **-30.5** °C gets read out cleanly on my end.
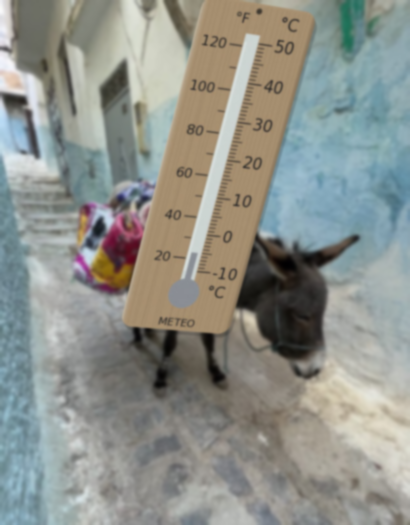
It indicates **-5** °C
